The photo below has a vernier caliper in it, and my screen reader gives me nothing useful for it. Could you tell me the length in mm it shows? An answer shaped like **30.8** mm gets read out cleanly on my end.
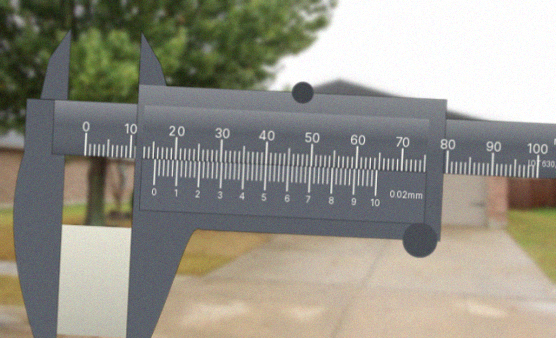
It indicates **15.5** mm
